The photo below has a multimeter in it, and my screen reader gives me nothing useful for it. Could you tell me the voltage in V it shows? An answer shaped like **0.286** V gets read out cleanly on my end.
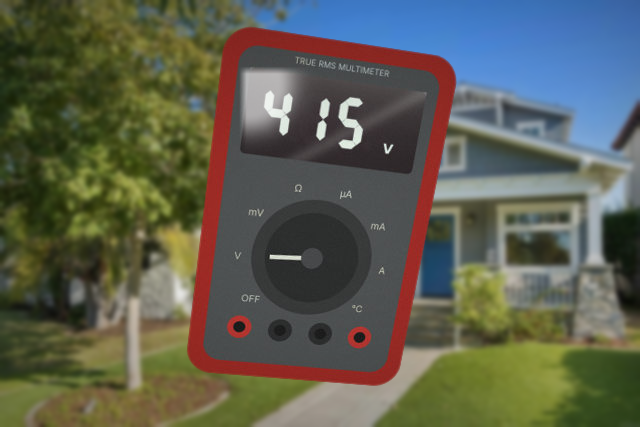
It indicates **415** V
